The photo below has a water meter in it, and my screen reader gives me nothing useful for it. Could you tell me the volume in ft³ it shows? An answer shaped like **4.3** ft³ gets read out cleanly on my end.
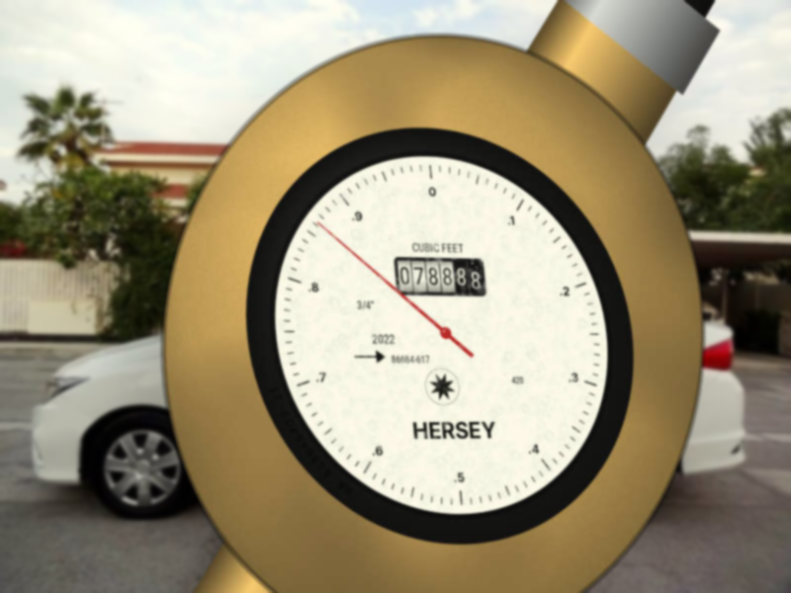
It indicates **78887.86** ft³
